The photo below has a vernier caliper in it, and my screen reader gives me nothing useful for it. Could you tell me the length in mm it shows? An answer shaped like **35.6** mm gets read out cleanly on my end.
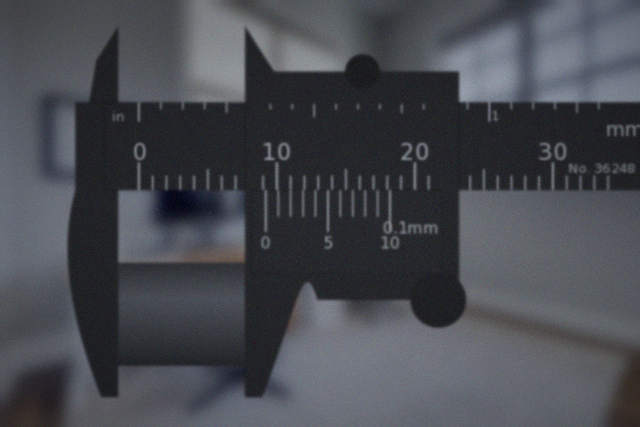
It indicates **9.2** mm
